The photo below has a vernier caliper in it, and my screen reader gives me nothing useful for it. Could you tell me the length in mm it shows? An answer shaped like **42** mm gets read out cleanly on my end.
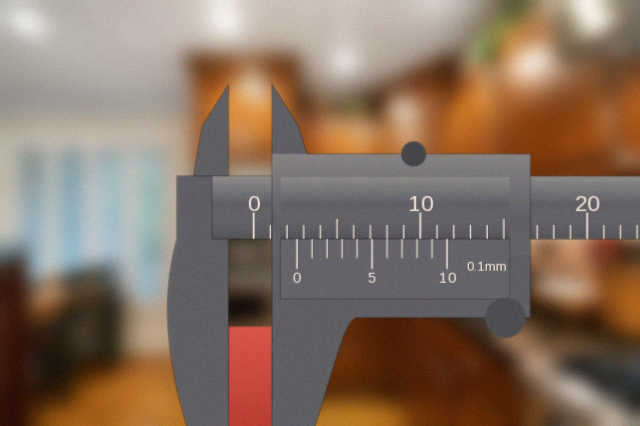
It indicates **2.6** mm
